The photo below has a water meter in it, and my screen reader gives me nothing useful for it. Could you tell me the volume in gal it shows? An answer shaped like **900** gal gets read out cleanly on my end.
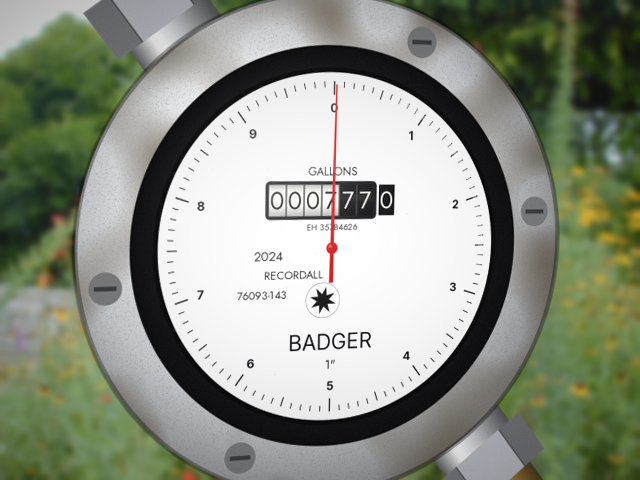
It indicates **7770.0** gal
